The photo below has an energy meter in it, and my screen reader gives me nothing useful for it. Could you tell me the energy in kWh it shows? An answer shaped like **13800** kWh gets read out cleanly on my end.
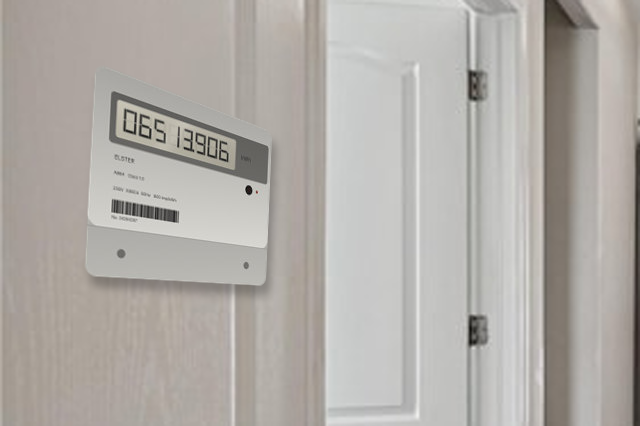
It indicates **6513.906** kWh
